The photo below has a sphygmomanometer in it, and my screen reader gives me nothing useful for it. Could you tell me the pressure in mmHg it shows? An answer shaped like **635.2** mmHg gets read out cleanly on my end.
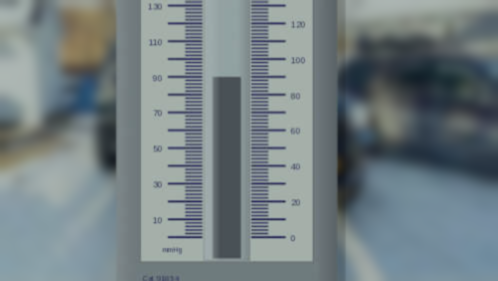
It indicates **90** mmHg
